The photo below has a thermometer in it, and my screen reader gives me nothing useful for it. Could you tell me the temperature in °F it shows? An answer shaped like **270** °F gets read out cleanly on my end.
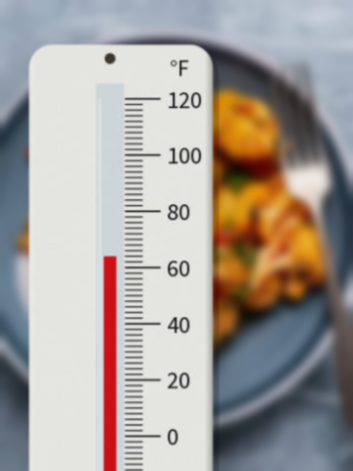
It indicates **64** °F
